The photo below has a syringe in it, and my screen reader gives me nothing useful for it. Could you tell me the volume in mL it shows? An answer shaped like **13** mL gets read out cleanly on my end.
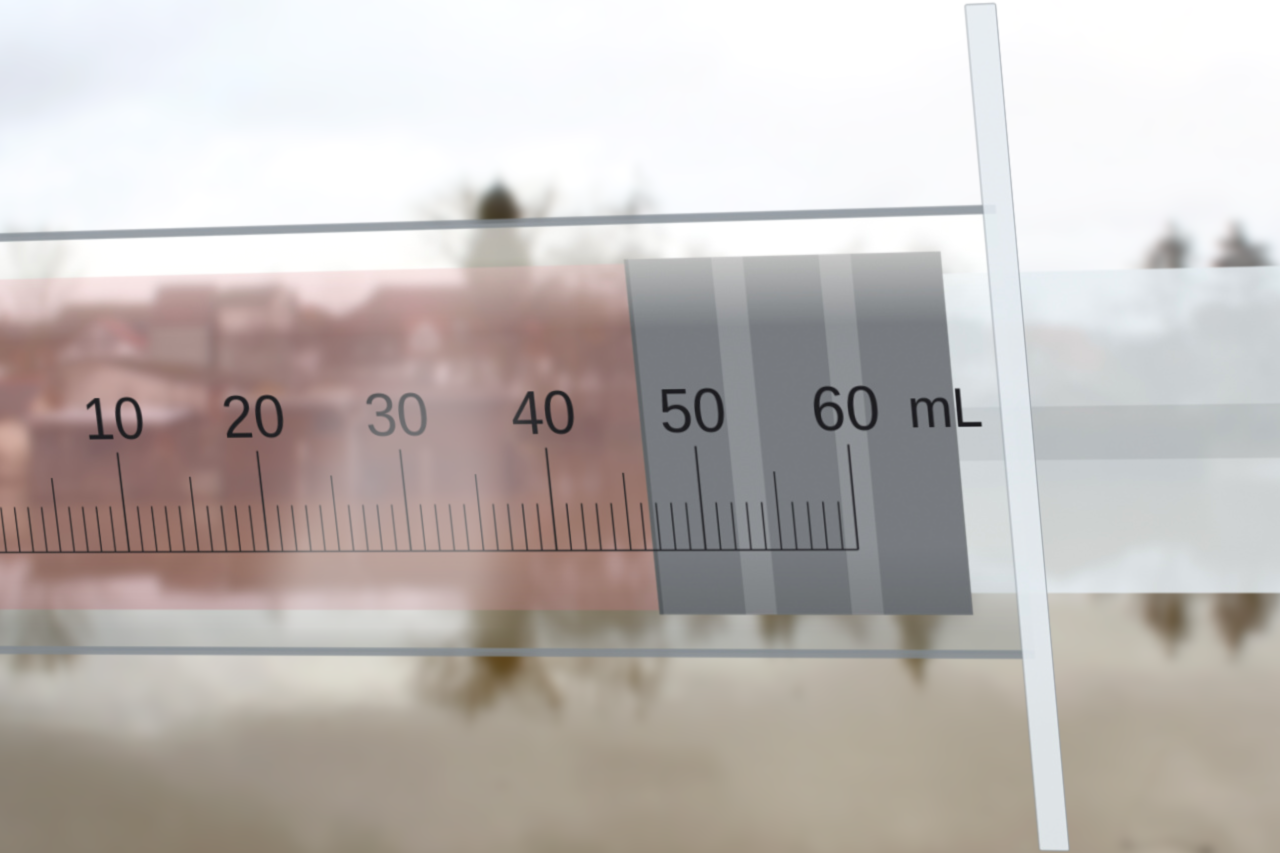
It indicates **46.5** mL
